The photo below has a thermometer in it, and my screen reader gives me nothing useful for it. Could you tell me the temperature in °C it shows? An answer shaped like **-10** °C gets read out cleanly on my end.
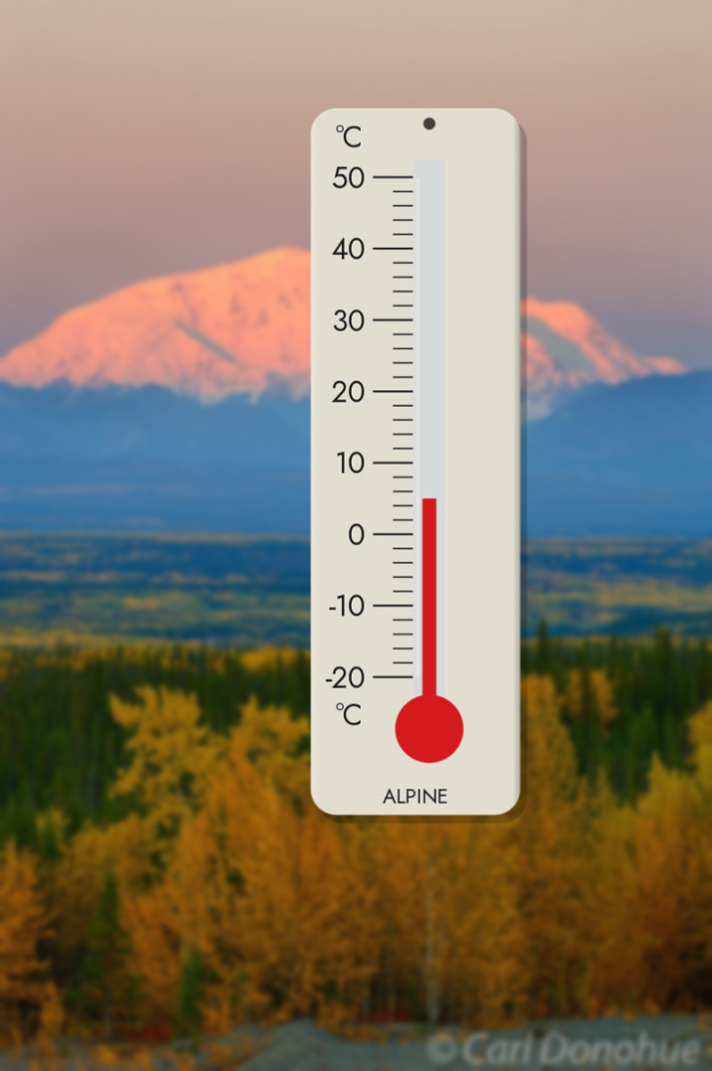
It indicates **5** °C
